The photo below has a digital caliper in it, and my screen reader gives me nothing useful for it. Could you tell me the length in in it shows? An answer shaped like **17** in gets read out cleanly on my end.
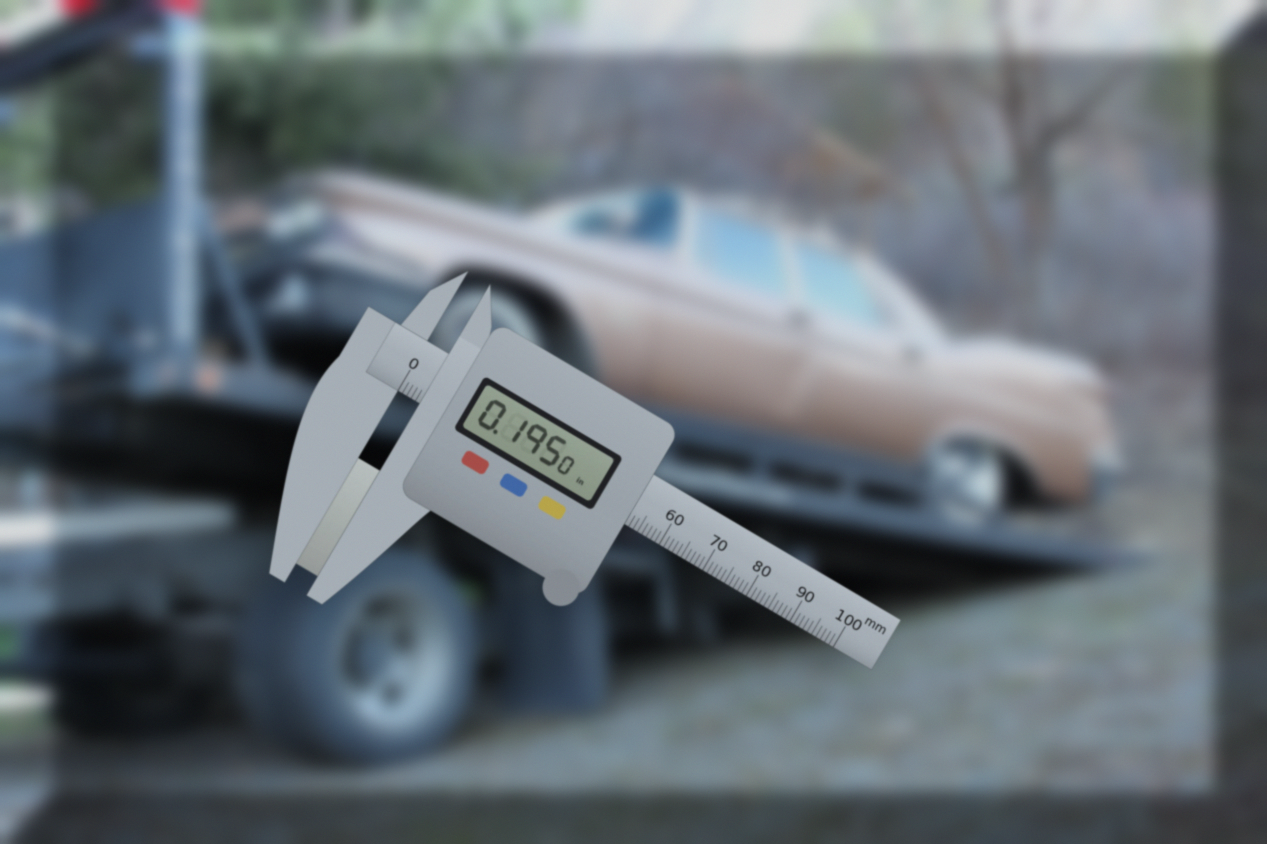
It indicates **0.1950** in
